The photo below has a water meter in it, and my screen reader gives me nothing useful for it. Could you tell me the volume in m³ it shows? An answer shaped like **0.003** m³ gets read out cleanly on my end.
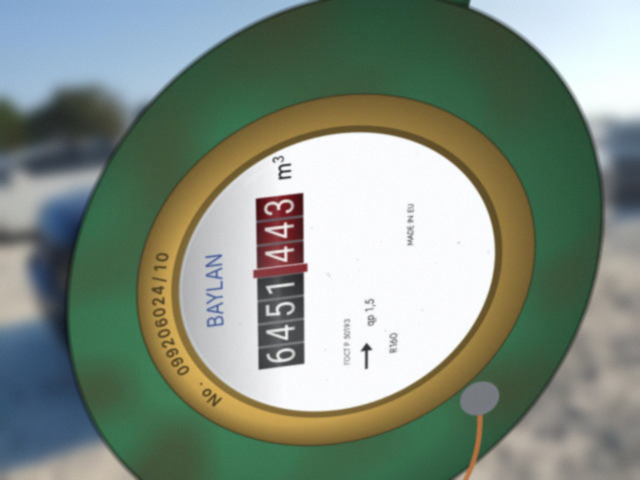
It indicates **6451.443** m³
